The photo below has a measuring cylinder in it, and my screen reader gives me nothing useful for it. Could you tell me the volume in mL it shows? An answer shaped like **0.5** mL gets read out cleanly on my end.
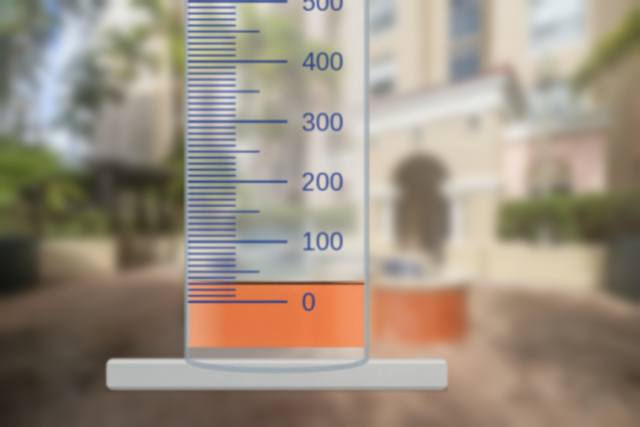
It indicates **30** mL
